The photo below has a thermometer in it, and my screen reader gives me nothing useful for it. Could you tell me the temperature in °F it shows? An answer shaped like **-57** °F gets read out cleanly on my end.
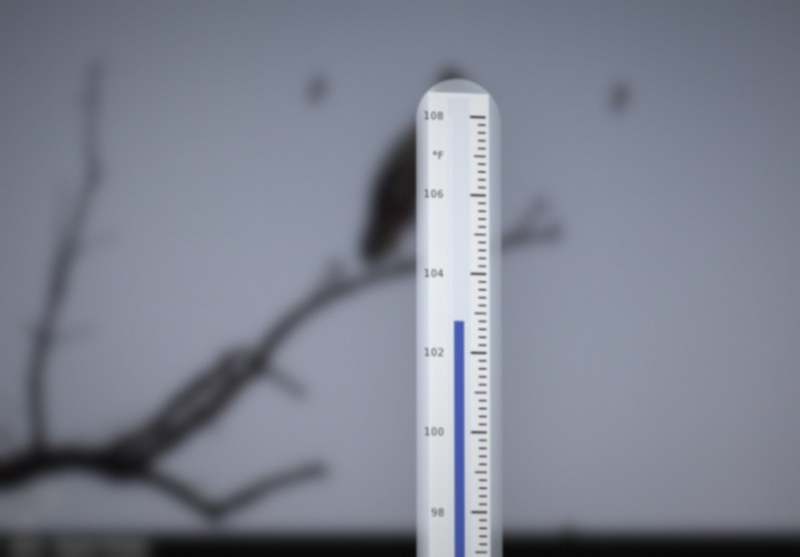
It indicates **102.8** °F
